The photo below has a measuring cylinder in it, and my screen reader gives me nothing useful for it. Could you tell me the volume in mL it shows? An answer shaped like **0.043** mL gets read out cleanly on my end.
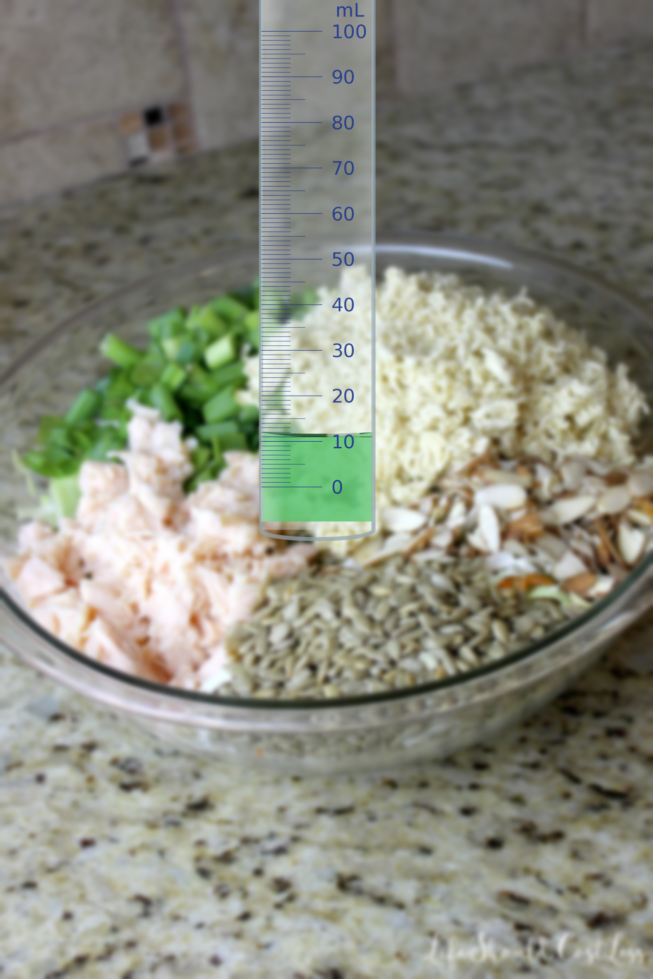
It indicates **11** mL
